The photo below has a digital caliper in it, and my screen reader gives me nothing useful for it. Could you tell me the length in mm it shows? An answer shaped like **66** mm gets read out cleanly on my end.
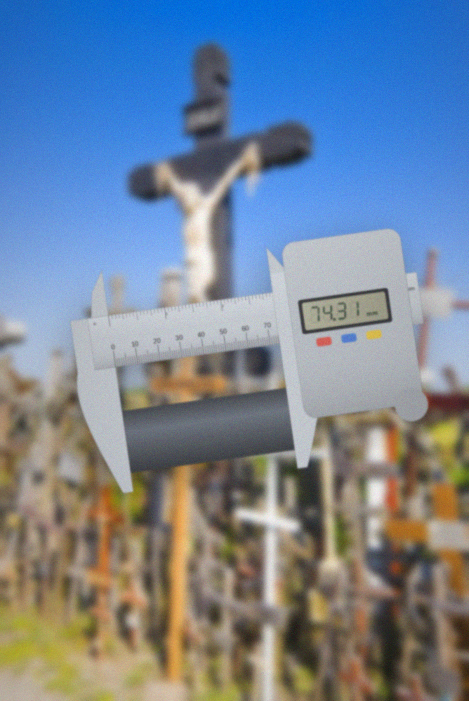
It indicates **74.31** mm
